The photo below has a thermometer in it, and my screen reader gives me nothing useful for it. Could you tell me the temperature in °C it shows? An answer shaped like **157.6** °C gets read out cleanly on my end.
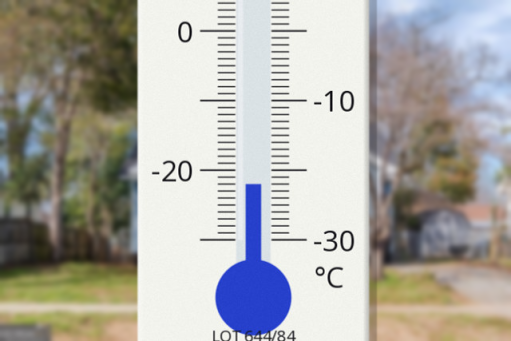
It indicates **-22** °C
